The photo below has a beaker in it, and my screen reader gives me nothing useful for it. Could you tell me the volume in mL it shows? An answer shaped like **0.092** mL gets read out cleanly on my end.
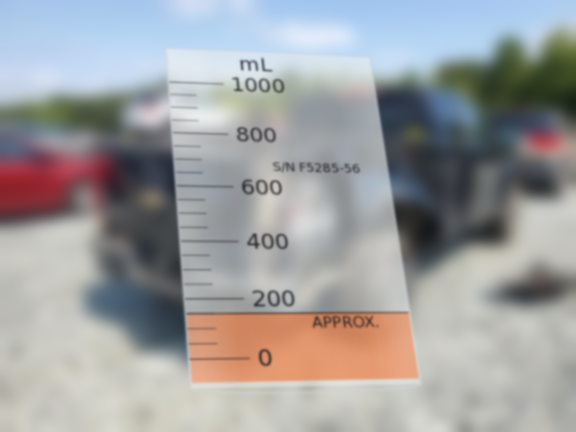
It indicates **150** mL
